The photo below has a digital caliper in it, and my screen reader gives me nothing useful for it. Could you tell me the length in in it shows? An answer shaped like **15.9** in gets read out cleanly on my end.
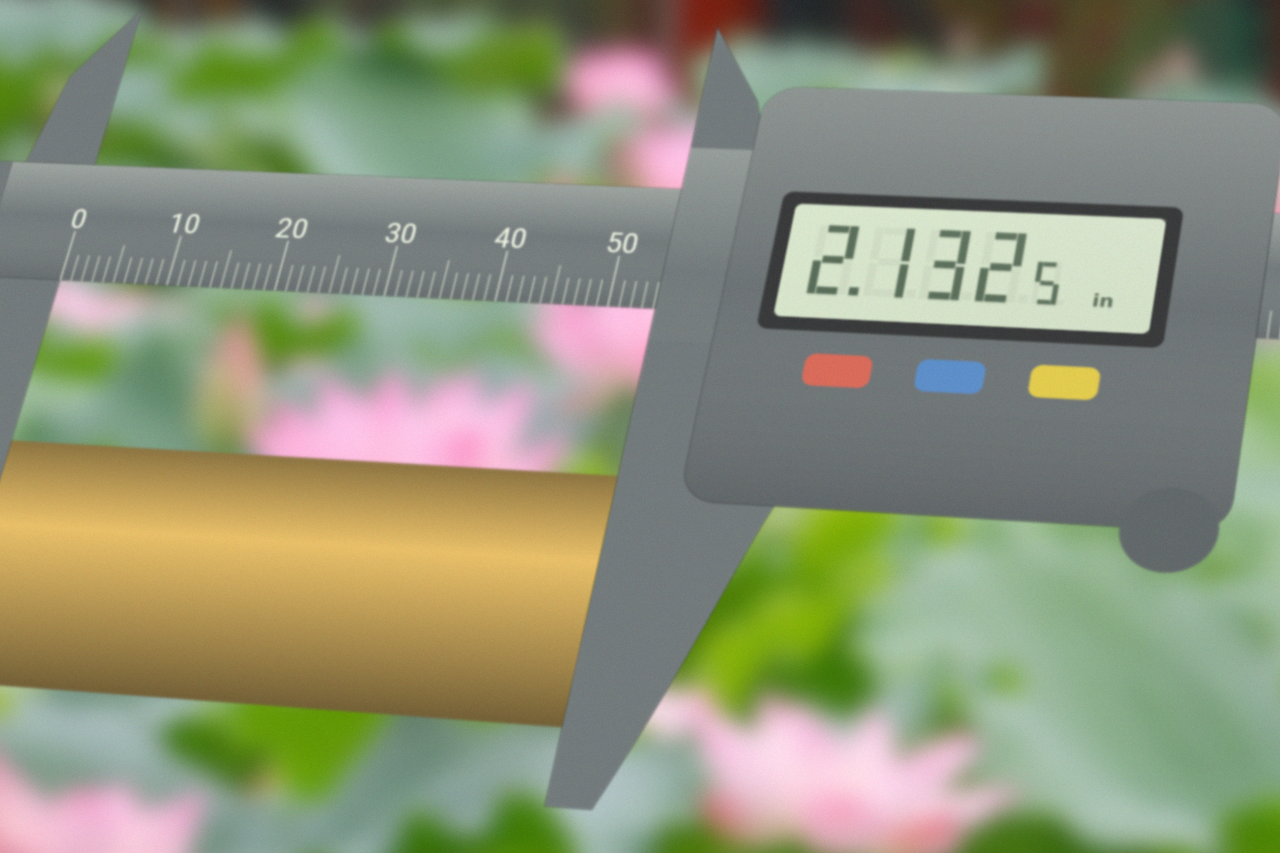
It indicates **2.1325** in
